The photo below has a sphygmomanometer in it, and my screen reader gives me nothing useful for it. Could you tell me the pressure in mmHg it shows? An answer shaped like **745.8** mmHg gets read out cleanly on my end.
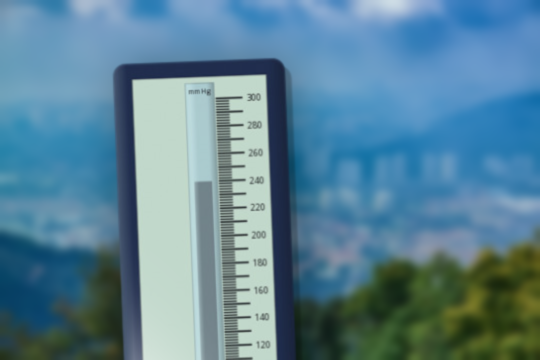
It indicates **240** mmHg
